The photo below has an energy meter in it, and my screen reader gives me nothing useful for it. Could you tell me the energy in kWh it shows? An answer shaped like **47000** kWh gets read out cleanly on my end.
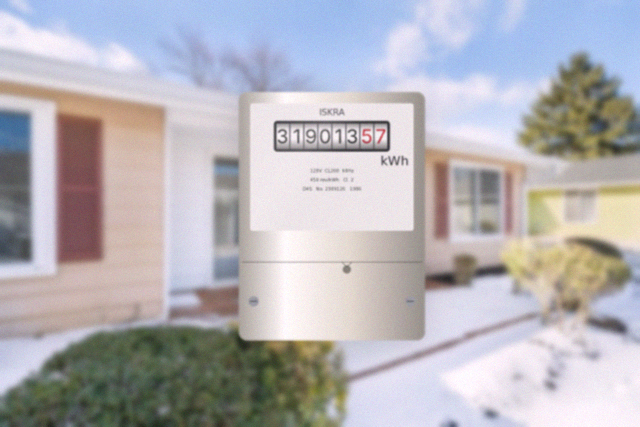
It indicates **319013.57** kWh
